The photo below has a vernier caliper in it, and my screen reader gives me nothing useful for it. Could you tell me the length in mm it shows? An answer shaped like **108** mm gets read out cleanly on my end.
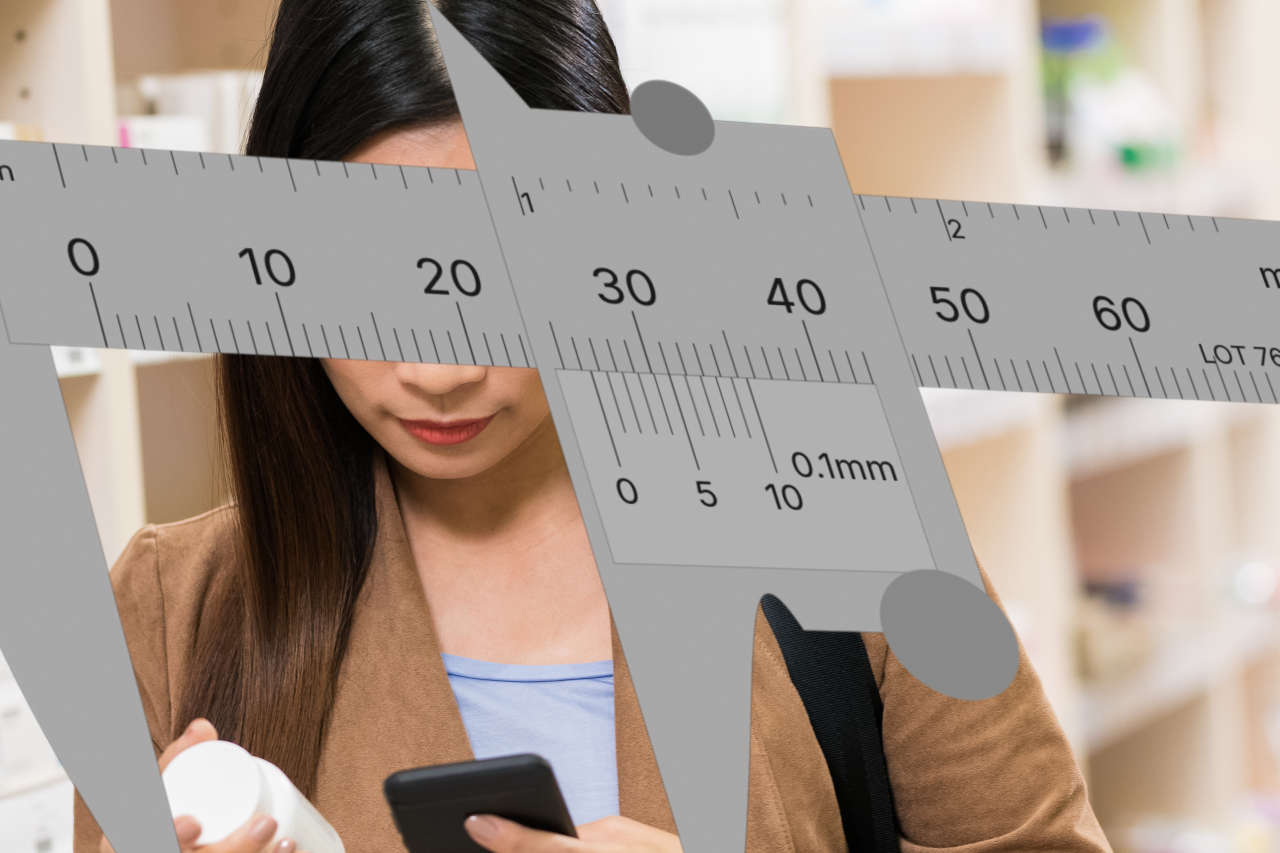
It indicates **26.5** mm
